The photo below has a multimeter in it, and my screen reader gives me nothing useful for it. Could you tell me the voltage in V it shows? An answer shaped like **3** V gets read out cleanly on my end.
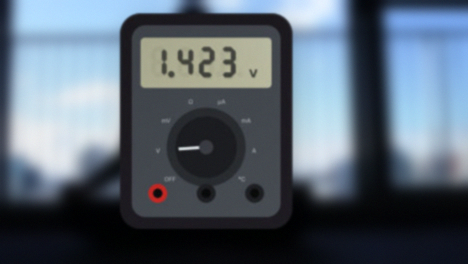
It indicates **1.423** V
